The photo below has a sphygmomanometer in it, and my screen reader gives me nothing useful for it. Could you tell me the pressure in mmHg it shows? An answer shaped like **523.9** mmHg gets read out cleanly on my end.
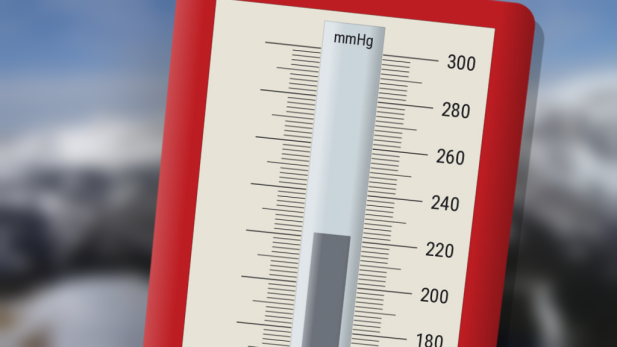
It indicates **222** mmHg
